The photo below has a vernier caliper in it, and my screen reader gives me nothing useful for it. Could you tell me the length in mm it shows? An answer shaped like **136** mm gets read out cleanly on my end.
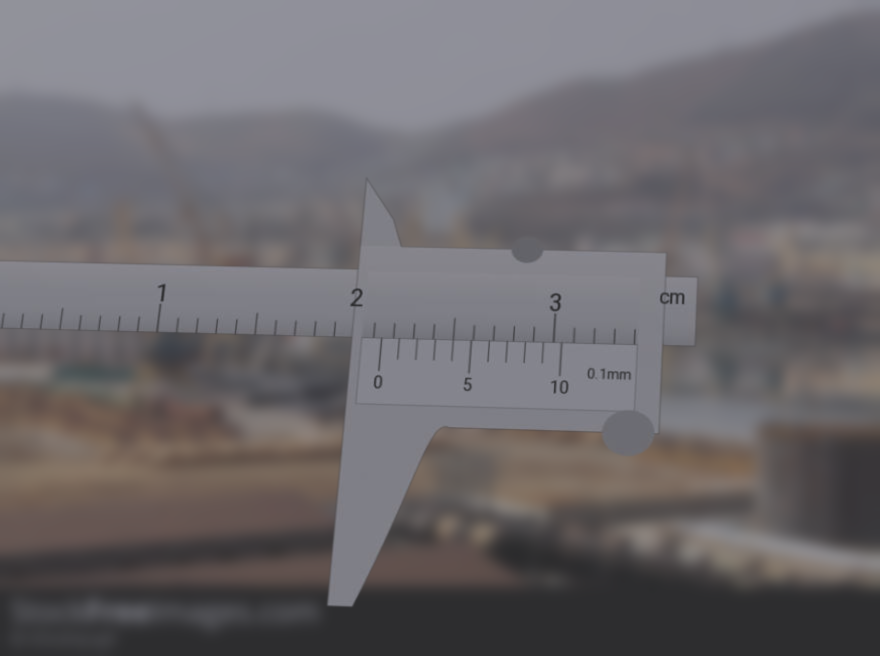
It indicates **21.4** mm
